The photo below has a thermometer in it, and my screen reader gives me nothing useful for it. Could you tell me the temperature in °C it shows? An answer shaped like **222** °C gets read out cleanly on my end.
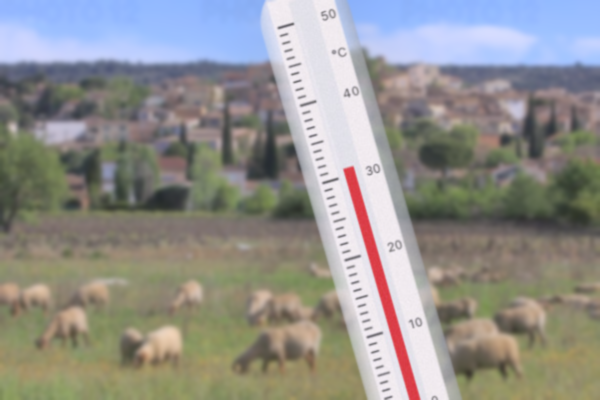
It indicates **31** °C
